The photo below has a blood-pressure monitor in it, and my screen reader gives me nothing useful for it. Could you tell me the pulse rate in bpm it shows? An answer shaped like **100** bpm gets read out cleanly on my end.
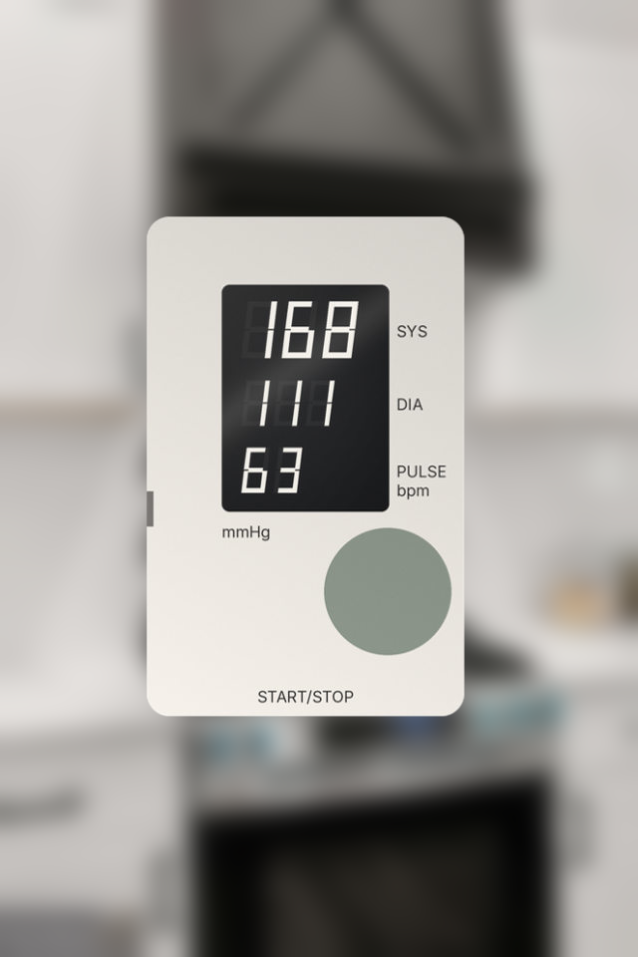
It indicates **63** bpm
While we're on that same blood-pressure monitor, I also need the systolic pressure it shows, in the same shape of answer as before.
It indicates **168** mmHg
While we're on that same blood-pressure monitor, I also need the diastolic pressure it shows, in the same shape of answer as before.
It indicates **111** mmHg
